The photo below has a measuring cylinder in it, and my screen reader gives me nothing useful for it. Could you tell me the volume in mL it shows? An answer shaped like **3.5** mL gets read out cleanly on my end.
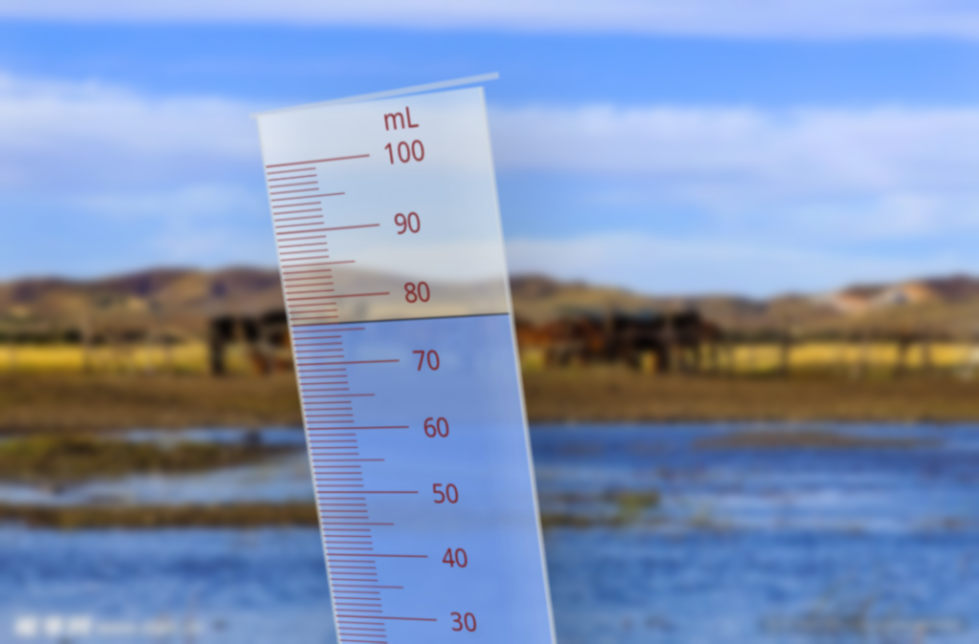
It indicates **76** mL
